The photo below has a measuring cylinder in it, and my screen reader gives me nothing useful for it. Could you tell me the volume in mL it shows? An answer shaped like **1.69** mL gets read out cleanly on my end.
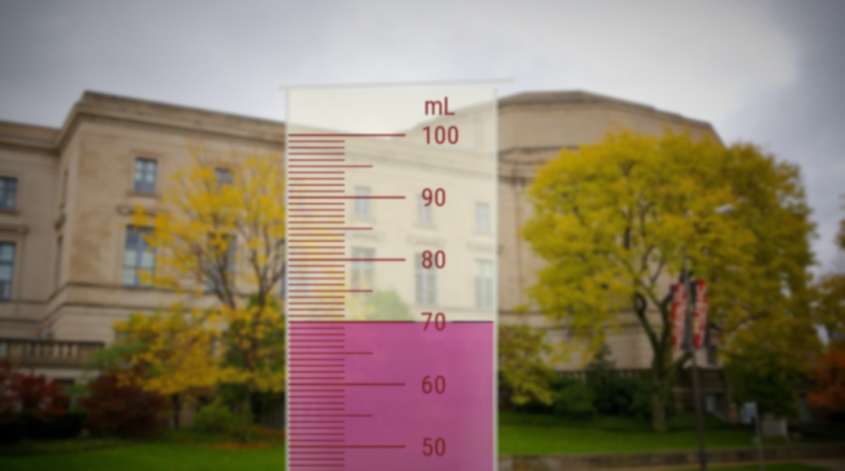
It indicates **70** mL
